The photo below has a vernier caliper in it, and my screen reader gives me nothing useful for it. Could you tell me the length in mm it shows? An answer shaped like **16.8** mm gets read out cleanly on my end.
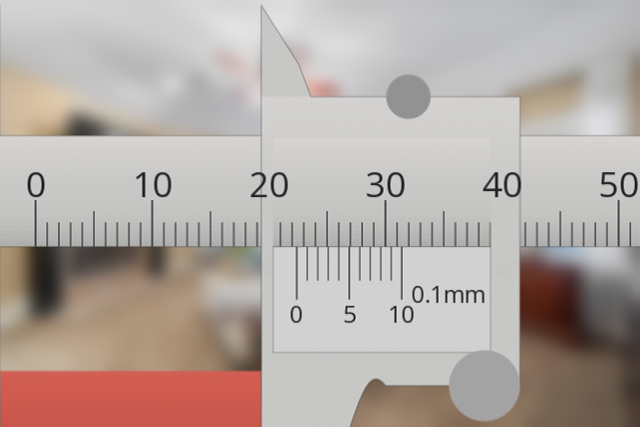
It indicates **22.4** mm
